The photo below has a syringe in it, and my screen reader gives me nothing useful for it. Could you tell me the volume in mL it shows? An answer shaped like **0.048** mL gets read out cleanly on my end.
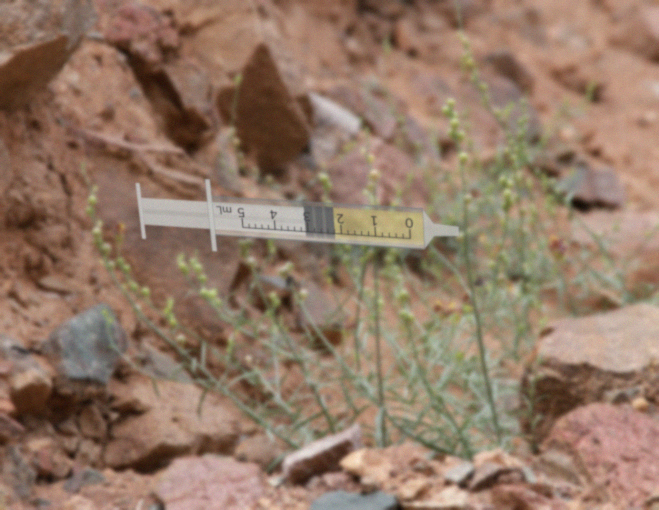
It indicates **2.2** mL
